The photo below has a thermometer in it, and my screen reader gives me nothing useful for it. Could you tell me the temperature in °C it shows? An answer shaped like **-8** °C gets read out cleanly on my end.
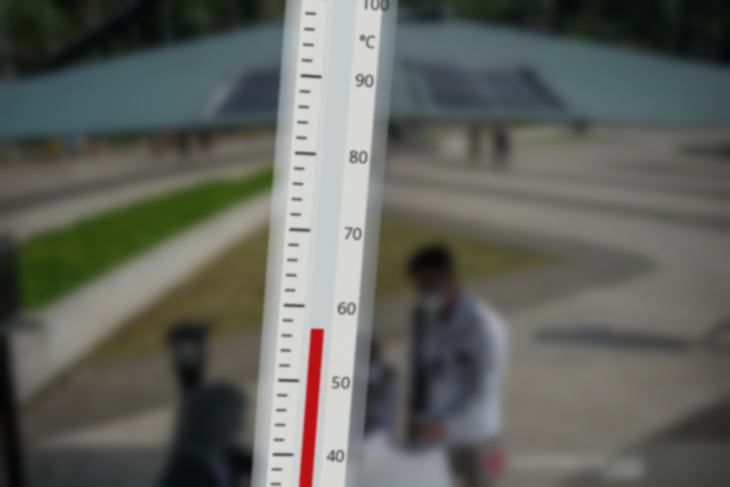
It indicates **57** °C
